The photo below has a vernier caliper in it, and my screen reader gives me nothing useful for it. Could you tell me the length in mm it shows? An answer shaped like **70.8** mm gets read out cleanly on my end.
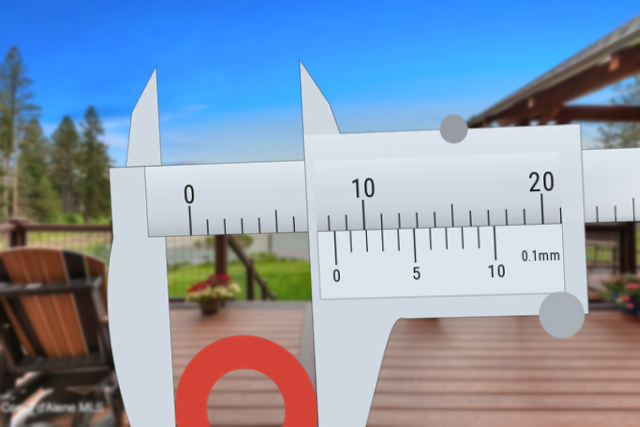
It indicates **8.3** mm
